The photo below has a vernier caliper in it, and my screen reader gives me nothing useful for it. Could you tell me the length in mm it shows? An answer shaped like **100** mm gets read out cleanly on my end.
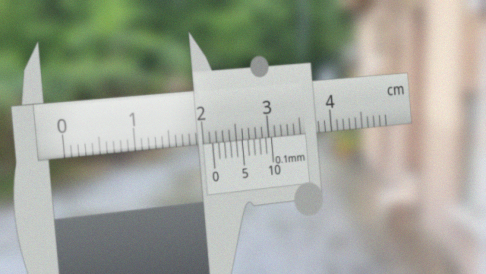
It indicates **21.4** mm
